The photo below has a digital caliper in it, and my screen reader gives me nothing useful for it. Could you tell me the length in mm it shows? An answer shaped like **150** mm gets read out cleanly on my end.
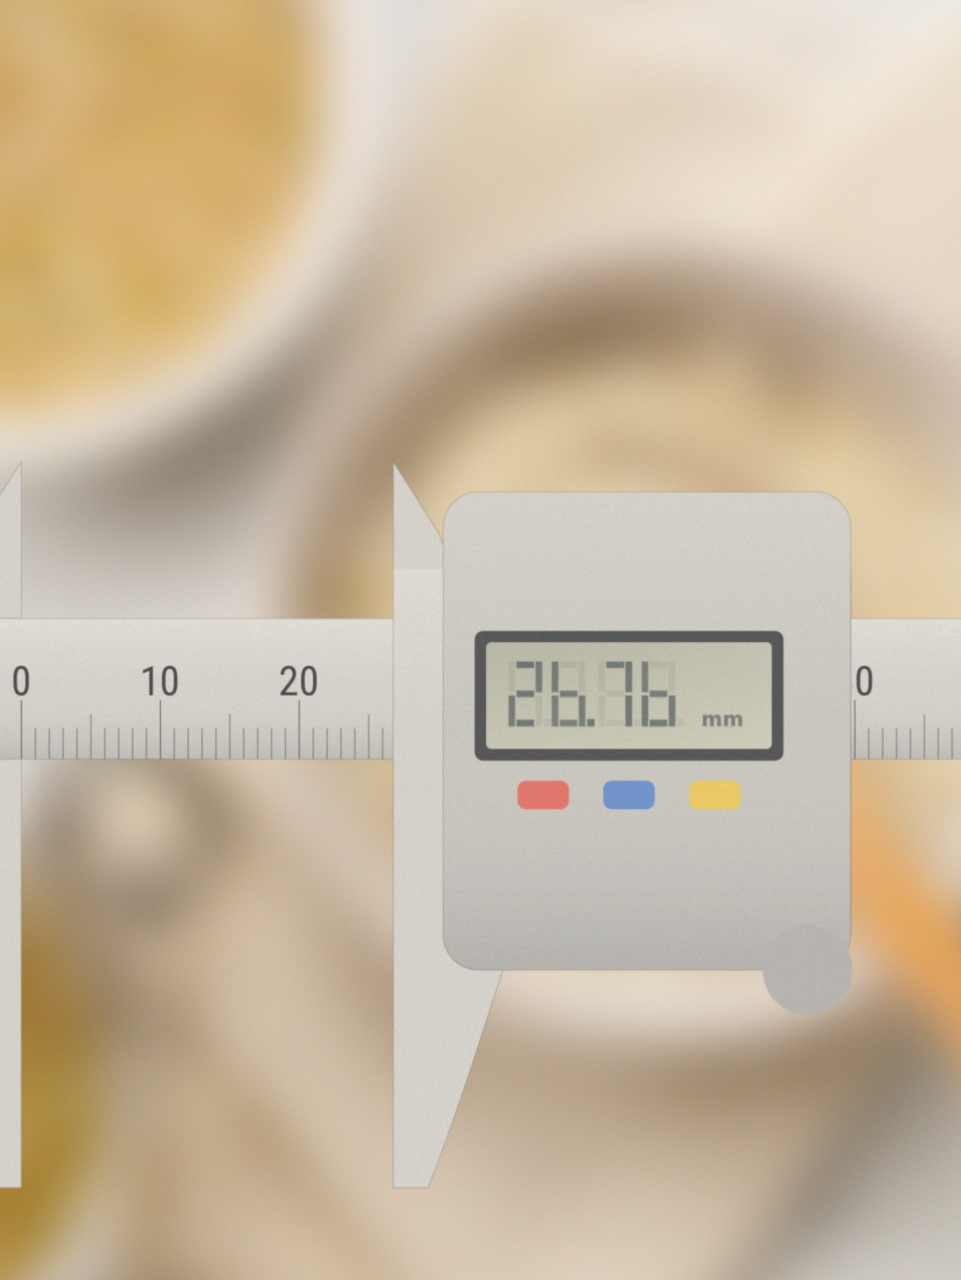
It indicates **26.76** mm
